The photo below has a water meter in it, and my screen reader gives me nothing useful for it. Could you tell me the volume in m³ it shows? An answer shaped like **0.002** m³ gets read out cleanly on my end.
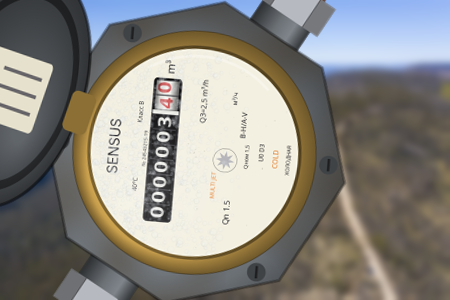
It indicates **3.40** m³
